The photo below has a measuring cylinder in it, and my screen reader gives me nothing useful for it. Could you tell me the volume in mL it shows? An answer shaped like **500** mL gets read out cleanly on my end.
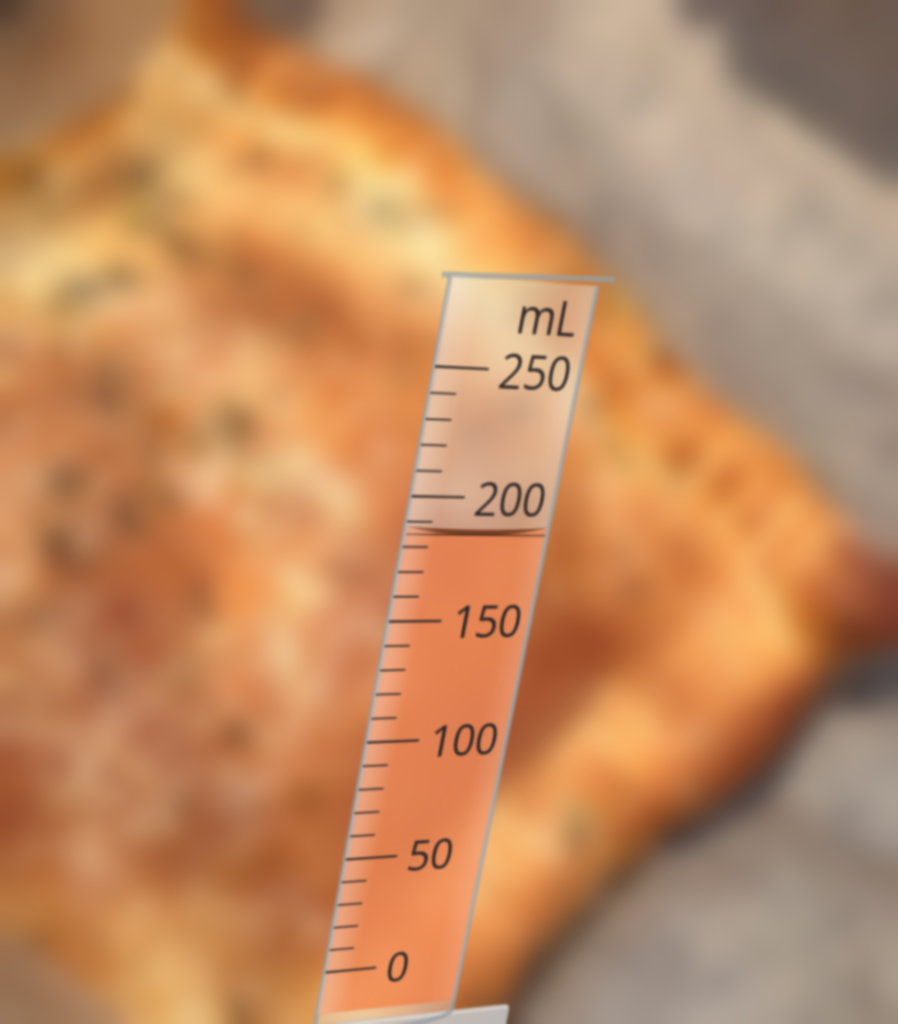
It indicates **185** mL
